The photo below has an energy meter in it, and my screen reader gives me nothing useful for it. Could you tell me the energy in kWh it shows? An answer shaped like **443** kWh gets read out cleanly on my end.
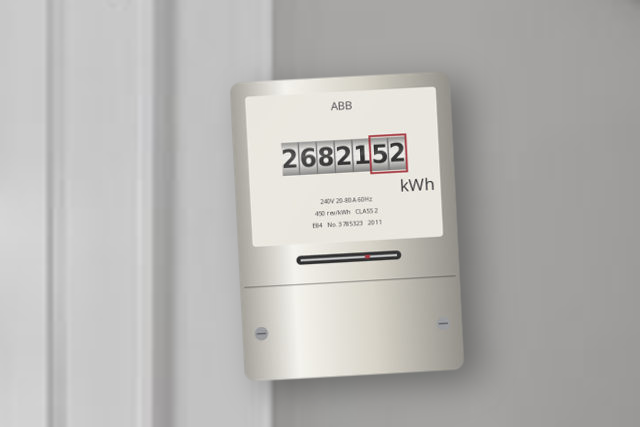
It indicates **26821.52** kWh
